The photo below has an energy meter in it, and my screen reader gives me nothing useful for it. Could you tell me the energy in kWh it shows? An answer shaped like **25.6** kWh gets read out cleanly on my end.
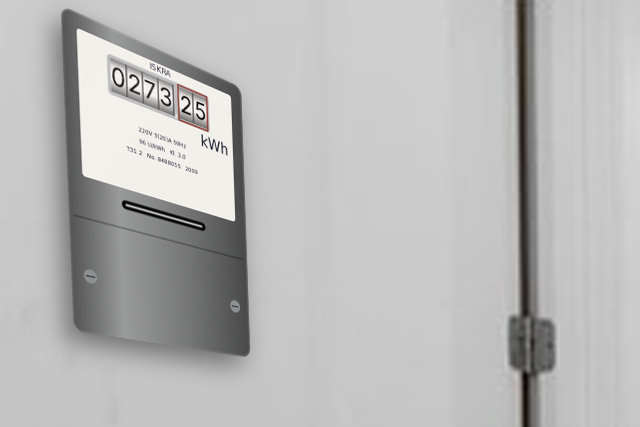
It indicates **273.25** kWh
